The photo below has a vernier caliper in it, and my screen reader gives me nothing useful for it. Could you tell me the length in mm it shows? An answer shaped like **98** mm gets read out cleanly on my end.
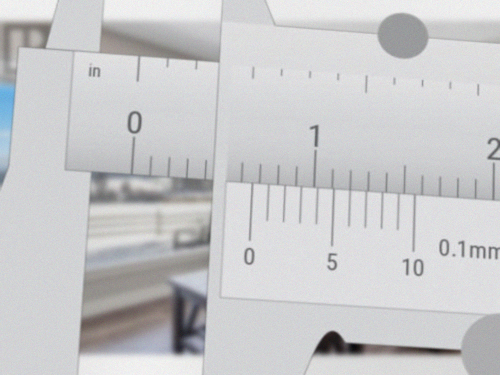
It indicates **6.6** mm
